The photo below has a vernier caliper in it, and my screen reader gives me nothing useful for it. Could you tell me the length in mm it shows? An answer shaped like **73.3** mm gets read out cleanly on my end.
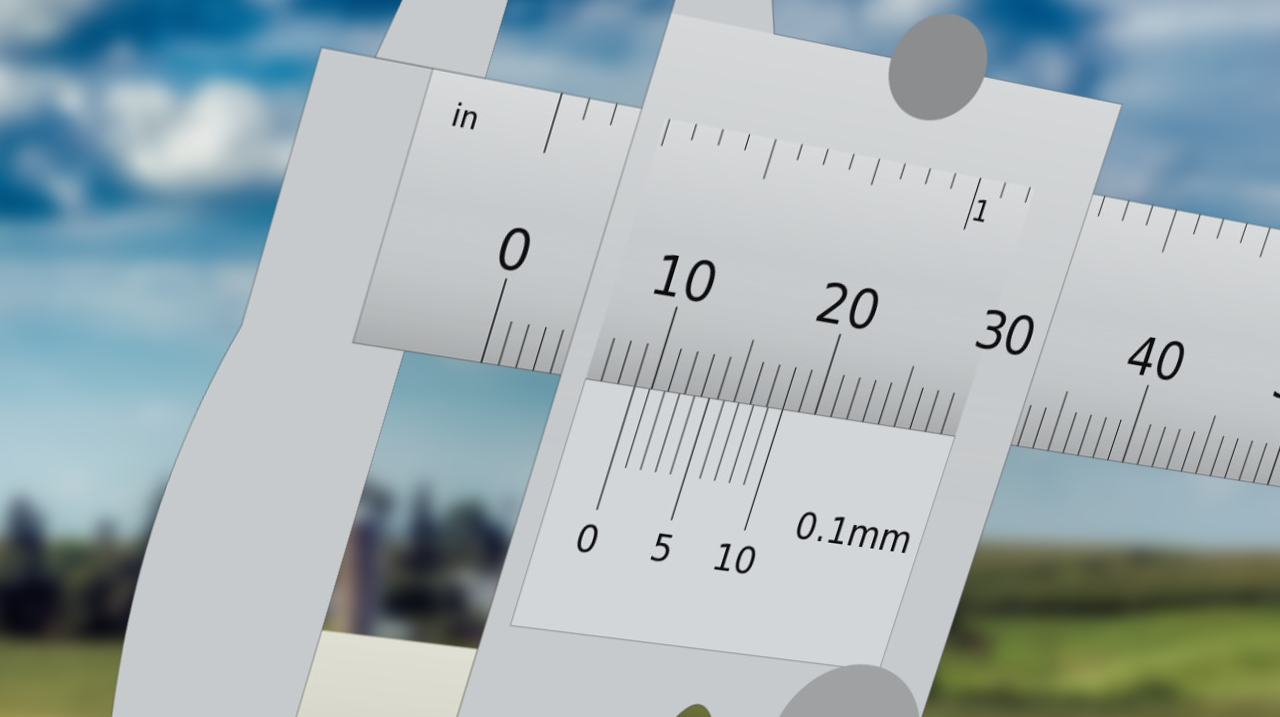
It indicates **9.0** mm
